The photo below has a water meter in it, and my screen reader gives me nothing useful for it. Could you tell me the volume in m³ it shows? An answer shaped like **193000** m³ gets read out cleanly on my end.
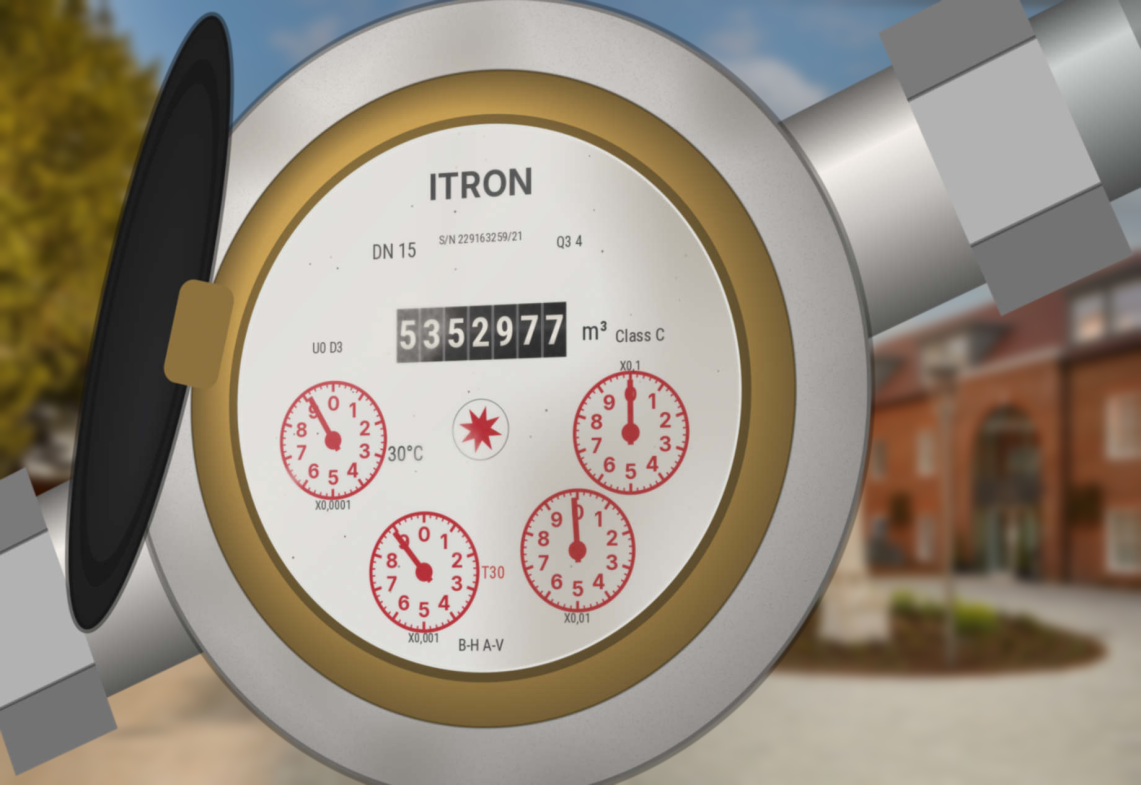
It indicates **5352976.9989** m³
